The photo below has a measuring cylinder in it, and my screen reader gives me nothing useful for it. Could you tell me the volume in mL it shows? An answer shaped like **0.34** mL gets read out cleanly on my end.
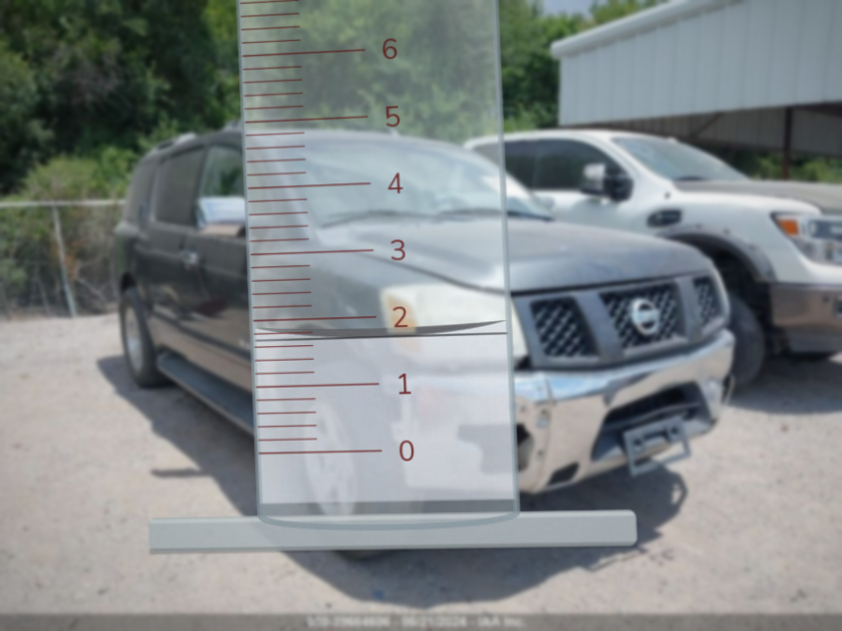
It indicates **1.7** mL
